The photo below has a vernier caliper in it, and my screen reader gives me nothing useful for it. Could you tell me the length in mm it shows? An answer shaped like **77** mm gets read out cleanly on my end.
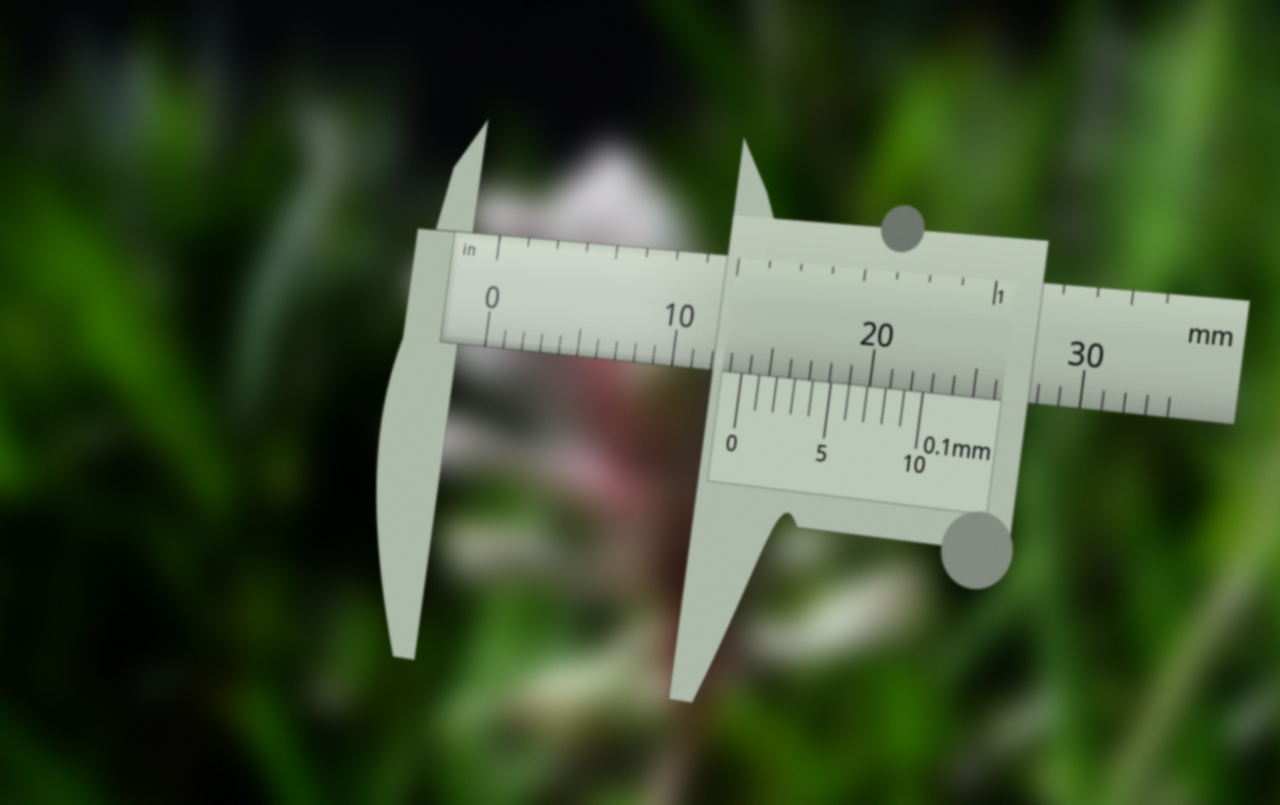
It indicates **13.6** mm
